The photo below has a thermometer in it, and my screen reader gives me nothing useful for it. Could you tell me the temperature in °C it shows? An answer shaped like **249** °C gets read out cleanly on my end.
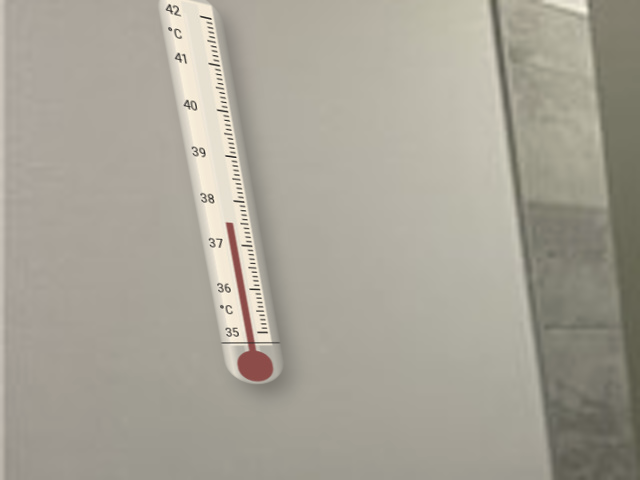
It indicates **37.5** °C
